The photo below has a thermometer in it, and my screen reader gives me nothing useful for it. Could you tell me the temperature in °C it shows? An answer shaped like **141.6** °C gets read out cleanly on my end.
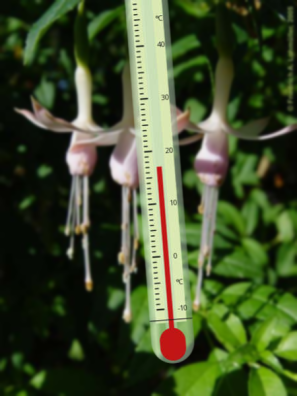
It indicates **17** °C
